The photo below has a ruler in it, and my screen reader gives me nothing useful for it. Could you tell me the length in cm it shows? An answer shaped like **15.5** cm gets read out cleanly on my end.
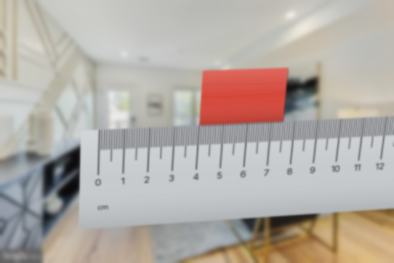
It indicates **3.5** cm
